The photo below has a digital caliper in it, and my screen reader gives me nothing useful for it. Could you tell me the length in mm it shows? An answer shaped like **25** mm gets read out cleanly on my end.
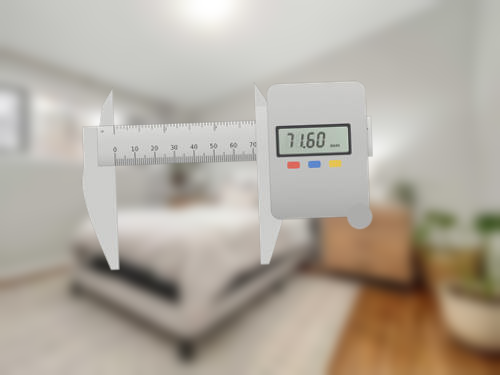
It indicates **71.60** mm
